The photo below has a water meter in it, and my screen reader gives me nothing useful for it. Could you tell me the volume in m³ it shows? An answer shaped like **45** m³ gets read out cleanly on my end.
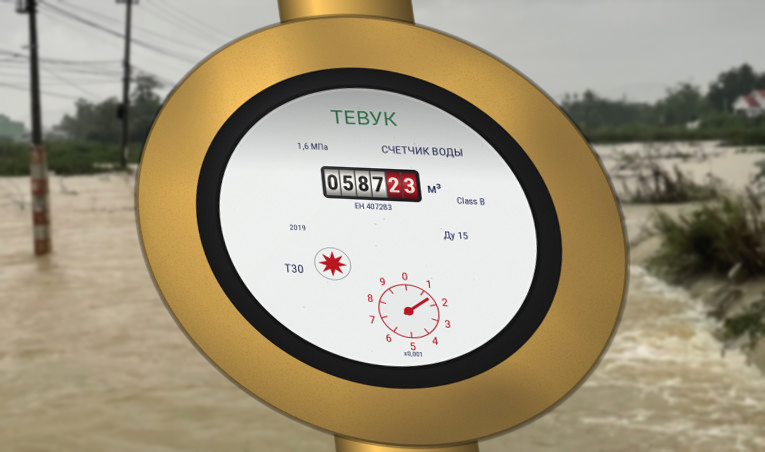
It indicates **587.231** m³
